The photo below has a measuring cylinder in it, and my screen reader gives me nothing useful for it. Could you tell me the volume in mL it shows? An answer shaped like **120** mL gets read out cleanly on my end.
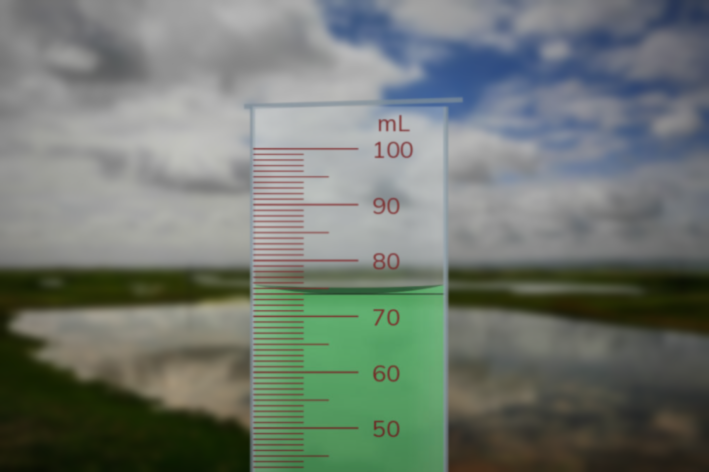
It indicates **74** mL
